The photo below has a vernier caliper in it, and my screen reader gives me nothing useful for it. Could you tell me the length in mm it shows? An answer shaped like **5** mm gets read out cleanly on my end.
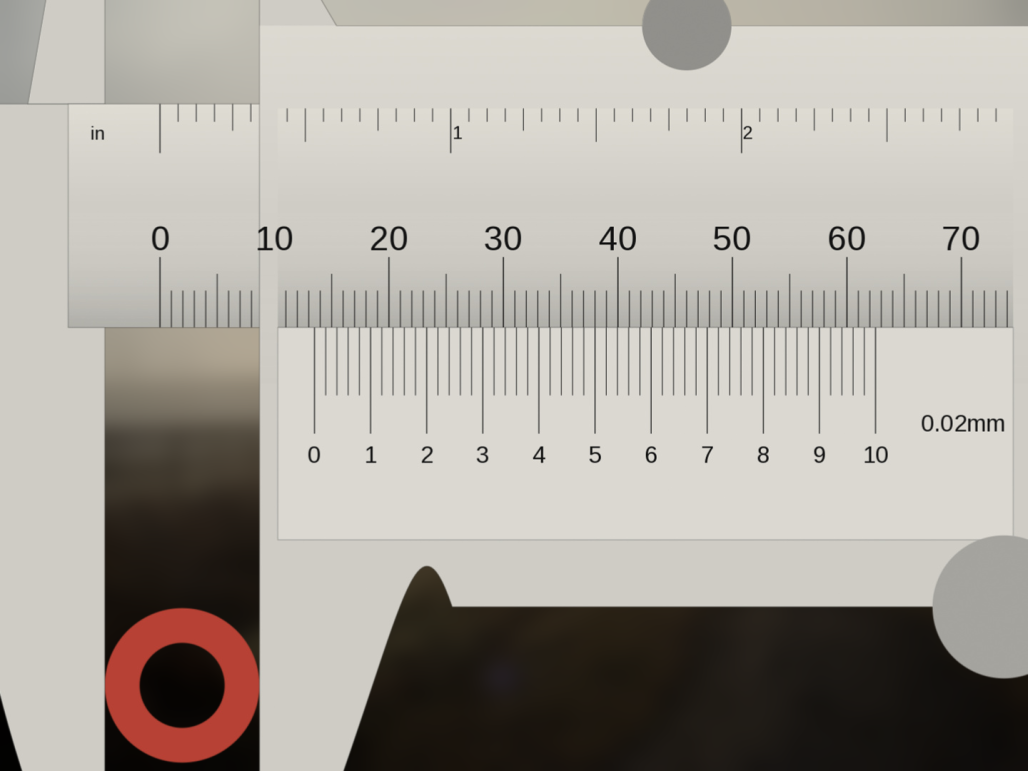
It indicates **13.5** mm
